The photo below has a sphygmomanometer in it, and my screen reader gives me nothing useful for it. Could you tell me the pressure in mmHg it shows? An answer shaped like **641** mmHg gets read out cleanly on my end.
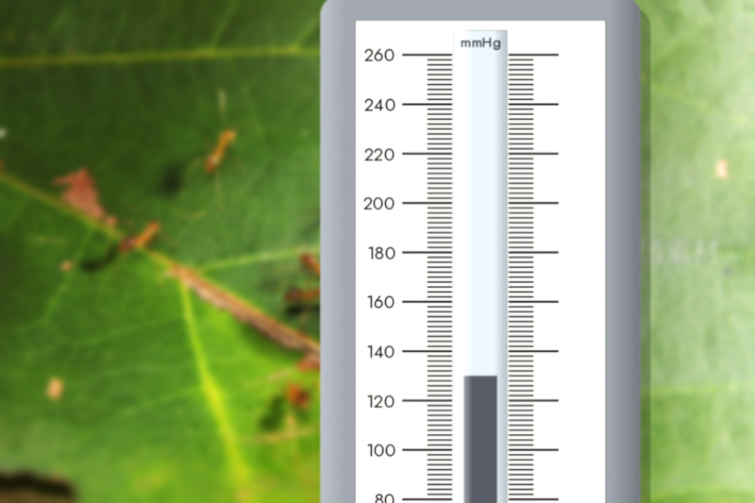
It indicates **130** mmHg
